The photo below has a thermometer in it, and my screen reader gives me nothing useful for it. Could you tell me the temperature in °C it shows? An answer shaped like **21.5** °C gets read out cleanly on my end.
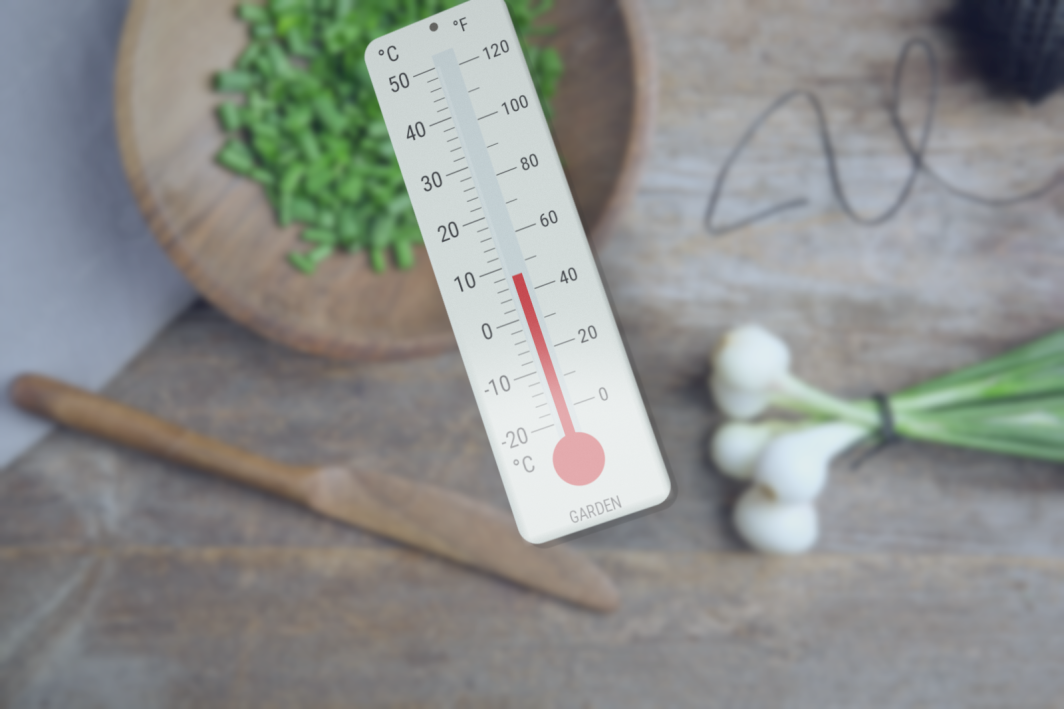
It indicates **8** °C
